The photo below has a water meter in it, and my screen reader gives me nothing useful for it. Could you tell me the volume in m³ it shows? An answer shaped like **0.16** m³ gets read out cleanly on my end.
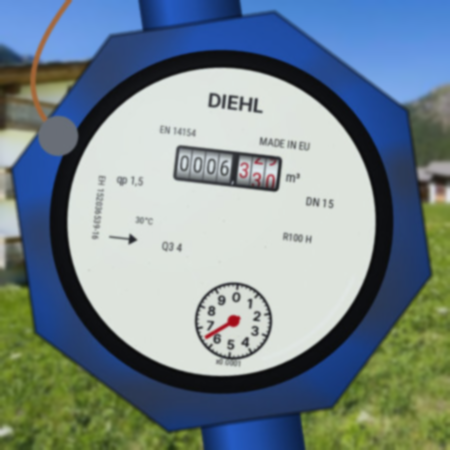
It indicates **6.3296** m³
